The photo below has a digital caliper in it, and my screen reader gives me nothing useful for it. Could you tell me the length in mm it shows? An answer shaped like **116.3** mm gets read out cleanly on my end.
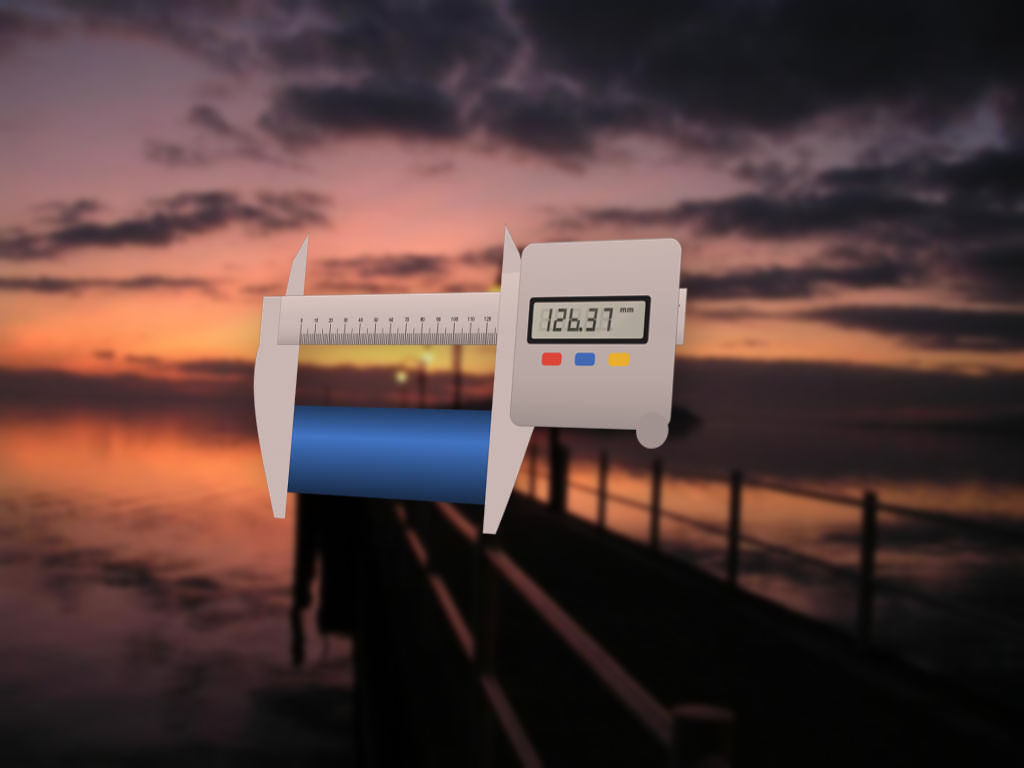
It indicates **126.37** mm
